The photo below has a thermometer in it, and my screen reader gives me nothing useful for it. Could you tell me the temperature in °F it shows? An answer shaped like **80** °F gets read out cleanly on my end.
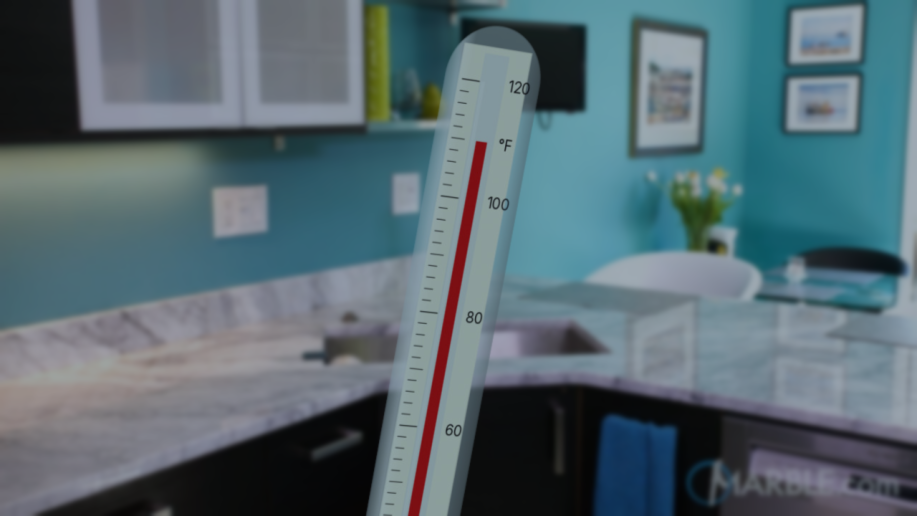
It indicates **110** °F
